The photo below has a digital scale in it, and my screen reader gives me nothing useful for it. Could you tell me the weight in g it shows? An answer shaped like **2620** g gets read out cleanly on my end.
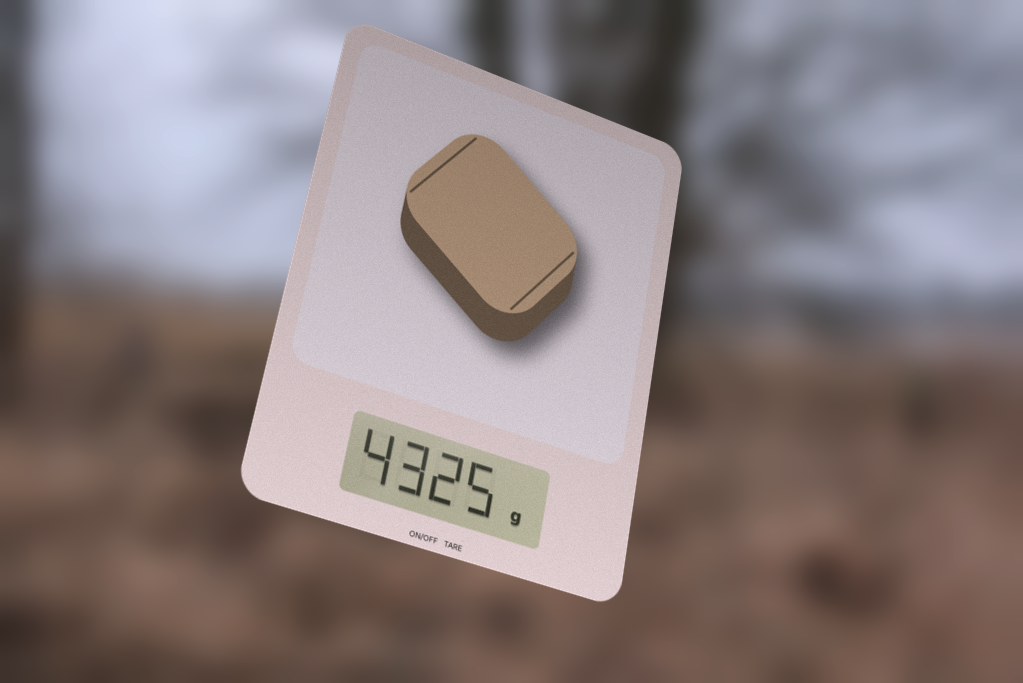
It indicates **4325** g
